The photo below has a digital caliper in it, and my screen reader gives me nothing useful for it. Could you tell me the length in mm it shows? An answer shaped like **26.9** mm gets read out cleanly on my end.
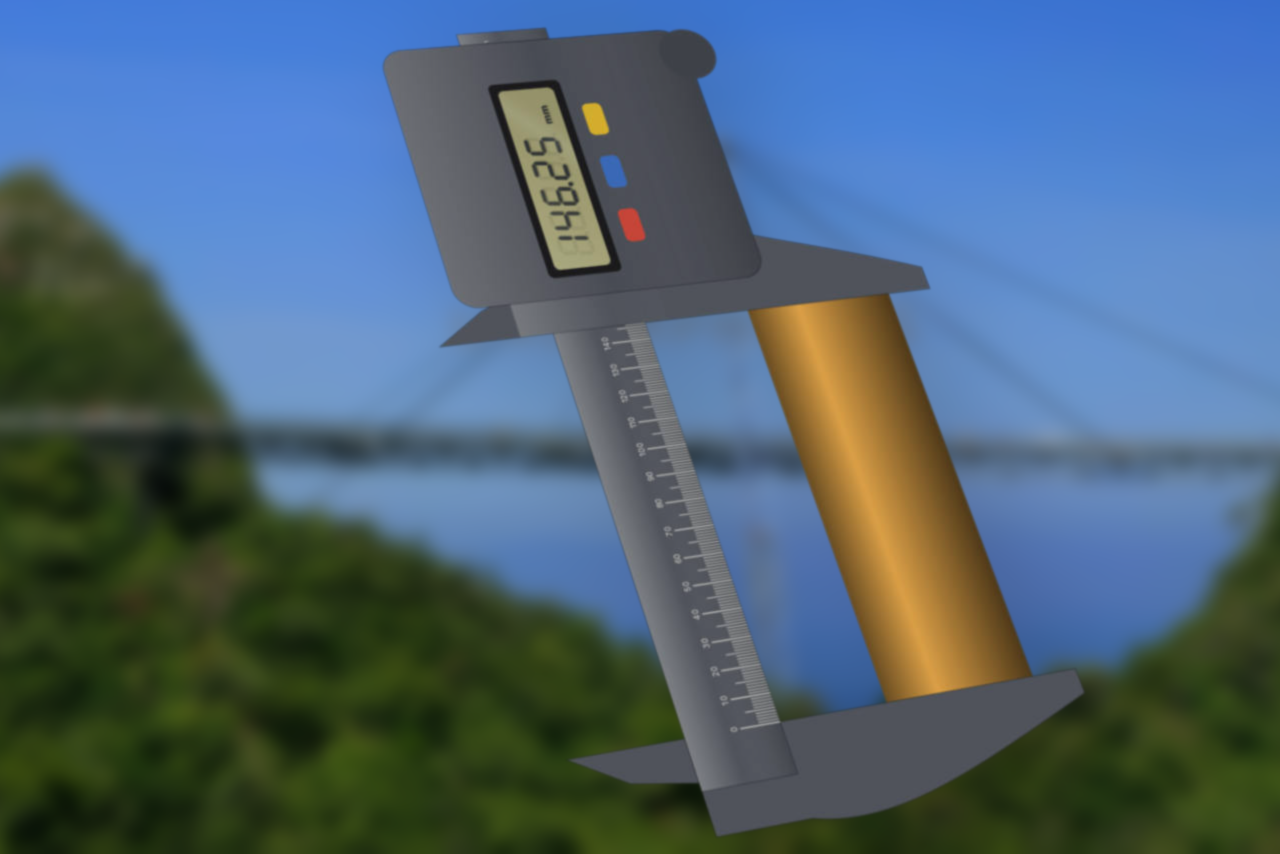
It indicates **146.25** mm
